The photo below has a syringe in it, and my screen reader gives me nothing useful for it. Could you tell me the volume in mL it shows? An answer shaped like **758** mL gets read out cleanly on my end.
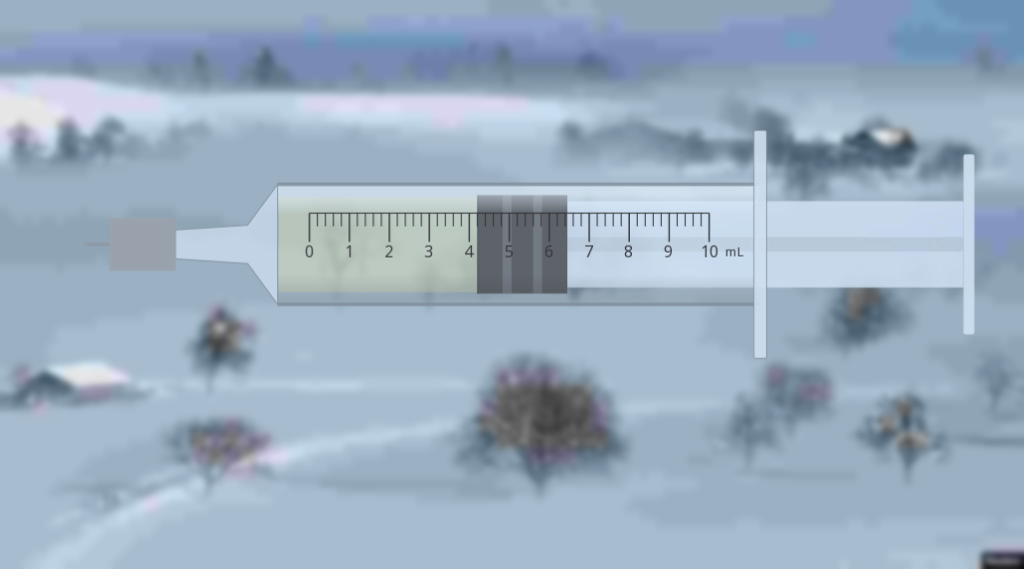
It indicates **4.2** mL
